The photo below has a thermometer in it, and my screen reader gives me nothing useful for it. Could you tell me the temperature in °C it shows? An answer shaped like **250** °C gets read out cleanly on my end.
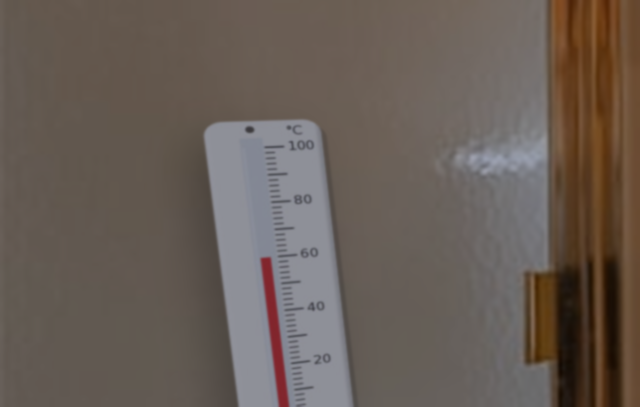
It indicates **60** °C
